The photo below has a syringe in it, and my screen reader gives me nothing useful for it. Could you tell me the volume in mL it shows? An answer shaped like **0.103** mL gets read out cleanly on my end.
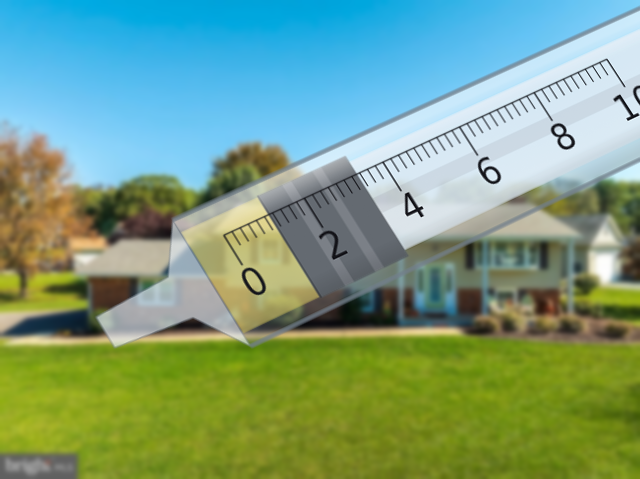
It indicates **1.1** mL
